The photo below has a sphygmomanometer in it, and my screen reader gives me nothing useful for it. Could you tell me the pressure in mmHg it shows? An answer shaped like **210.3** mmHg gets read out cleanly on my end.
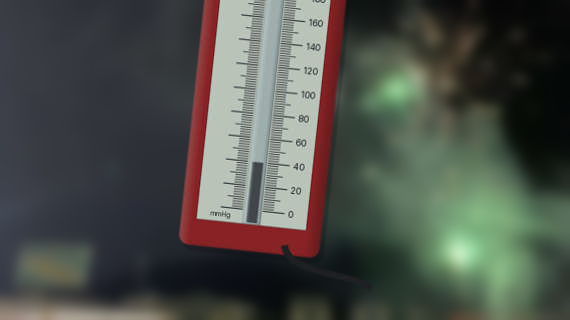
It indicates **40** mmHg
